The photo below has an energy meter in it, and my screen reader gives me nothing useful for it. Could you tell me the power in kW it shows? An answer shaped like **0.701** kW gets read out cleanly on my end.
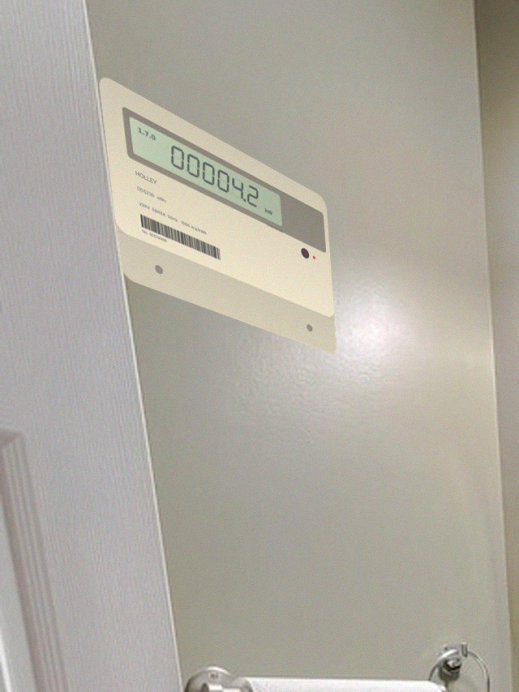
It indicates **4.2** kW
